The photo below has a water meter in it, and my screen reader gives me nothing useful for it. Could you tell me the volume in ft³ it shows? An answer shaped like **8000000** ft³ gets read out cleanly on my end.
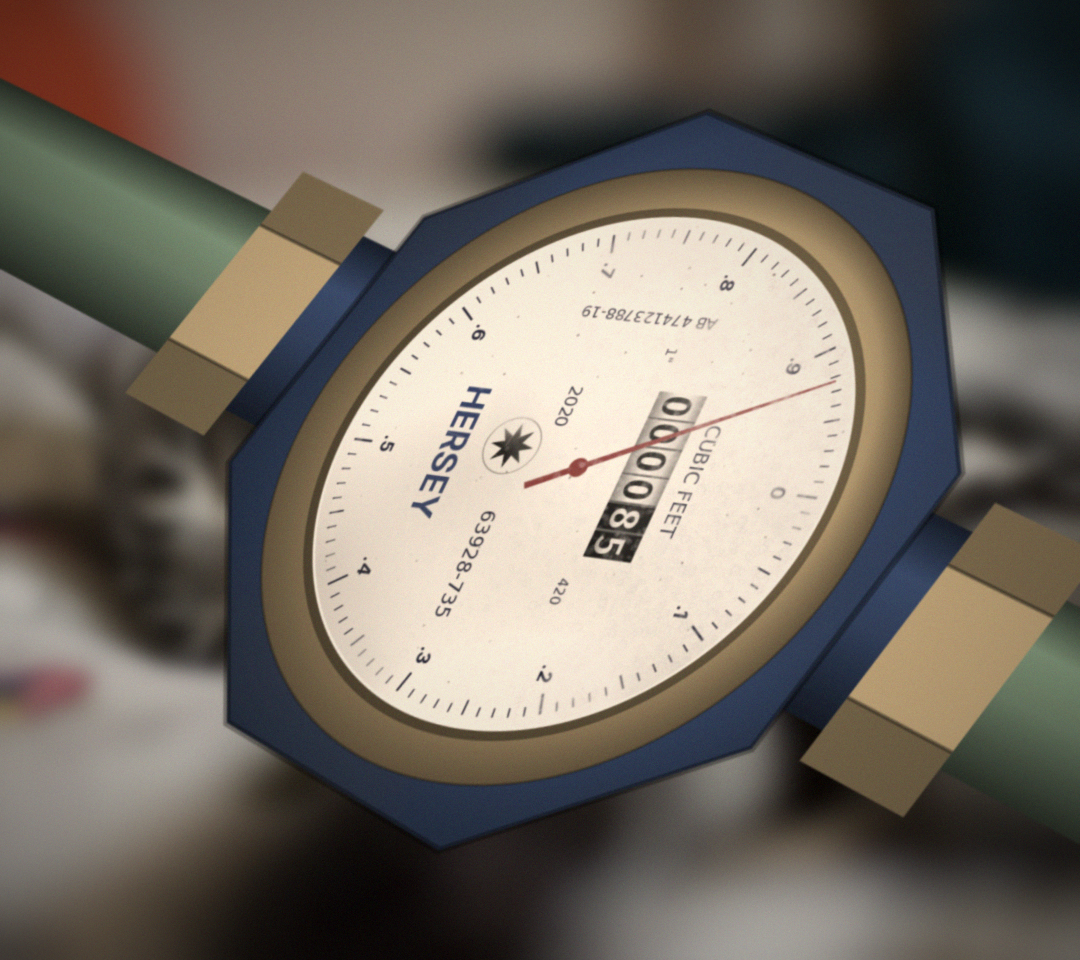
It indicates **84.92** ft³
